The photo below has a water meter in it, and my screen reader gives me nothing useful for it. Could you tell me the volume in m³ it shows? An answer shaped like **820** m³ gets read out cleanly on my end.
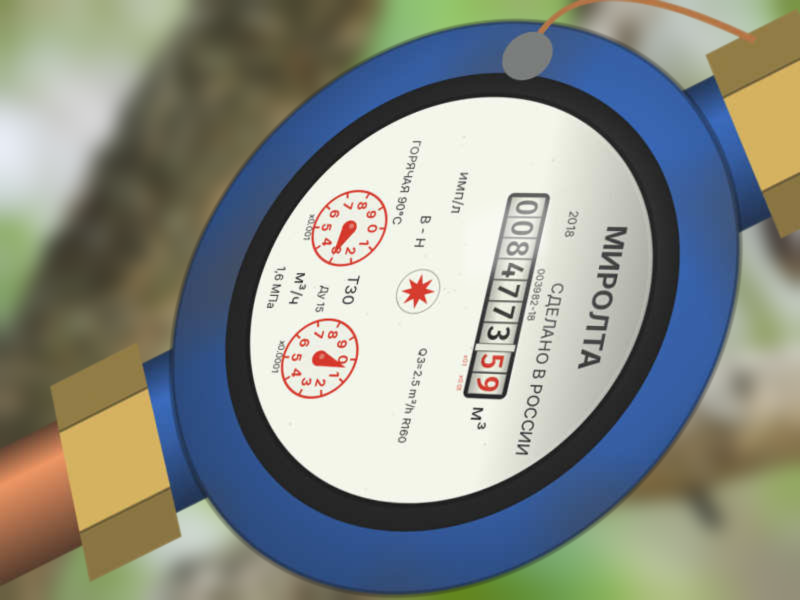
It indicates **84773.5930** m³
